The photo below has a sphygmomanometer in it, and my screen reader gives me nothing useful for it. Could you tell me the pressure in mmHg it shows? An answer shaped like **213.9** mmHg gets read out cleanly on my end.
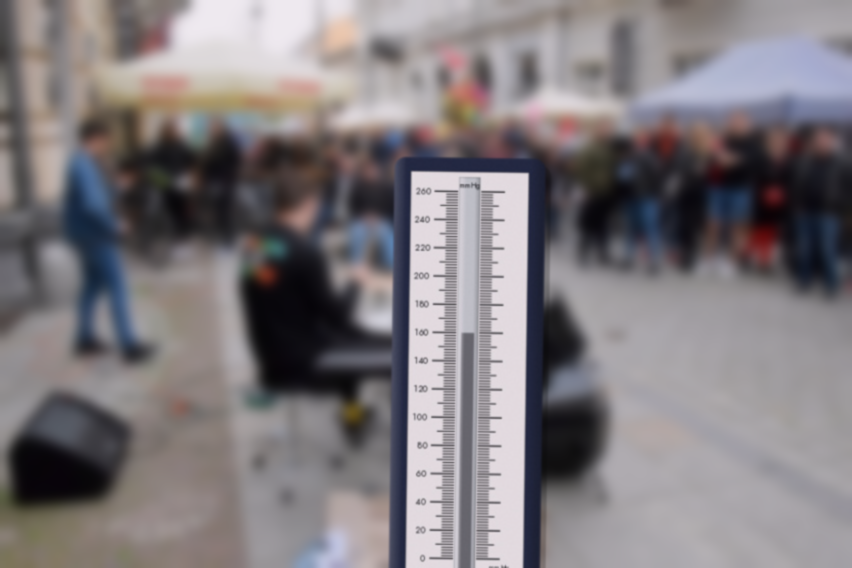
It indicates **160** mmHg
